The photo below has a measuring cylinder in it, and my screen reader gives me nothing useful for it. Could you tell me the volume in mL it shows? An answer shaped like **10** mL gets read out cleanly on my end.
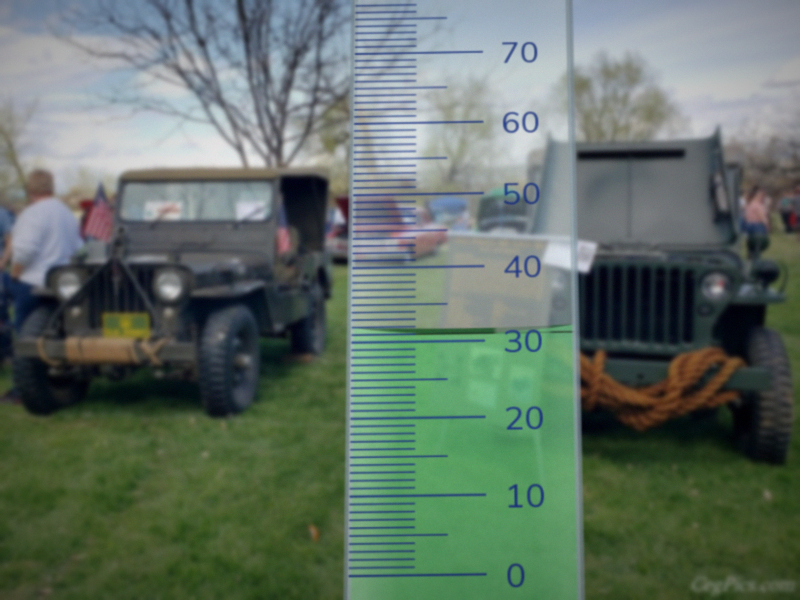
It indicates **31** mL
